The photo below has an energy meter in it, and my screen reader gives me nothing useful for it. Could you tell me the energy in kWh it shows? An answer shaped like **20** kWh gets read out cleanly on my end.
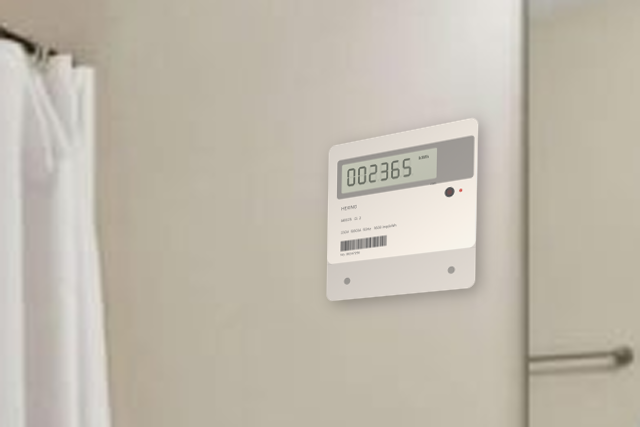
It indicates **2365** kWh
